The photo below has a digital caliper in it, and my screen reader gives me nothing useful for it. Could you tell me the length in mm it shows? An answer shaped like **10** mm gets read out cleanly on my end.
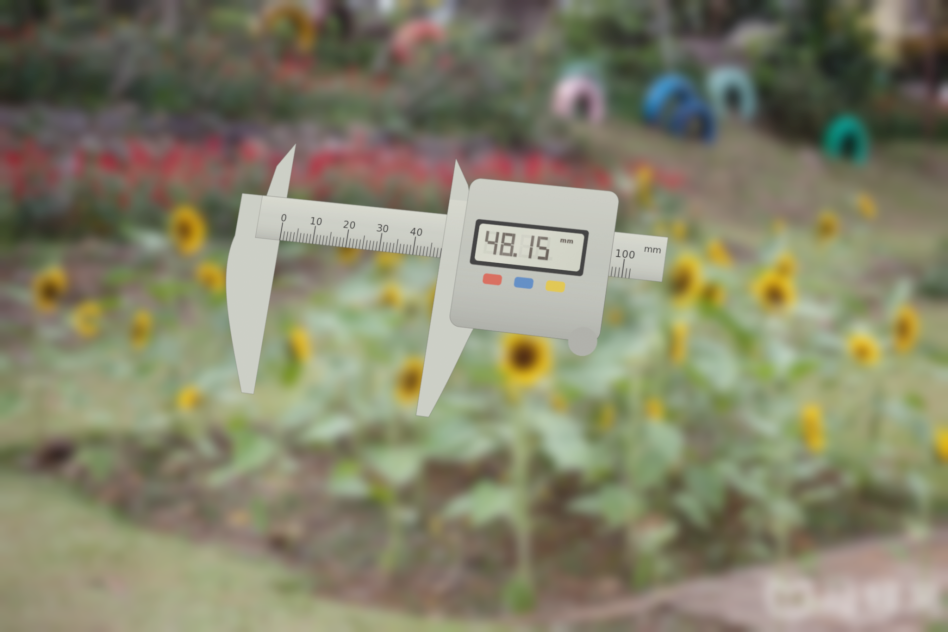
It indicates **48.15** mm
